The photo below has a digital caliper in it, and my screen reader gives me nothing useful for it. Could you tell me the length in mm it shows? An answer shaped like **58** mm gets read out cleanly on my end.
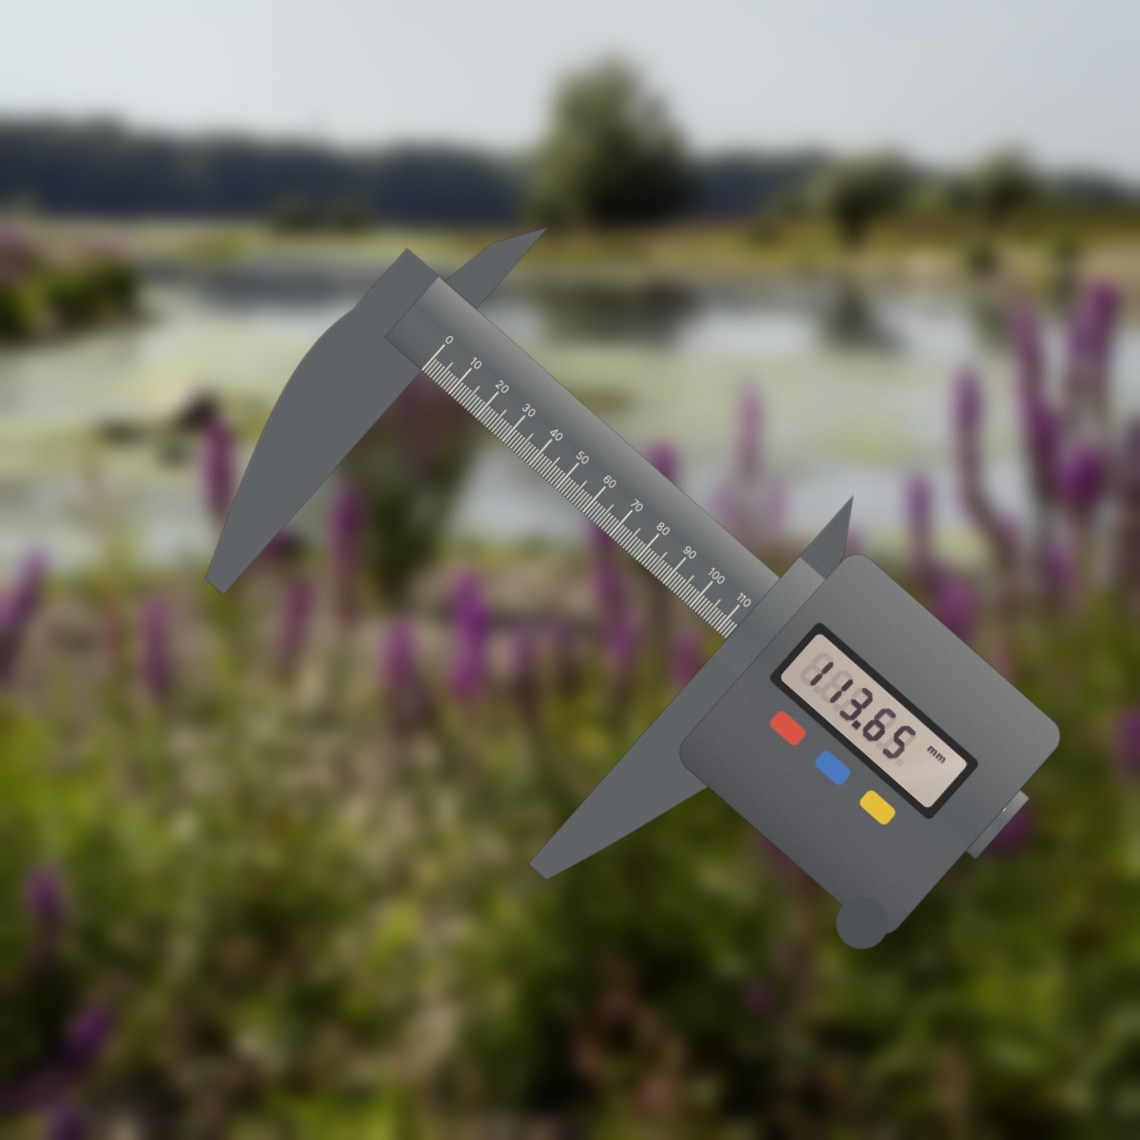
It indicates **113.65** mm
